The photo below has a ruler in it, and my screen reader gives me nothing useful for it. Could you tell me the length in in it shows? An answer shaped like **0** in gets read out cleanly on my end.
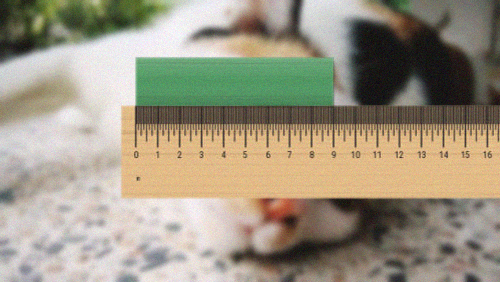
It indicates **9** in
